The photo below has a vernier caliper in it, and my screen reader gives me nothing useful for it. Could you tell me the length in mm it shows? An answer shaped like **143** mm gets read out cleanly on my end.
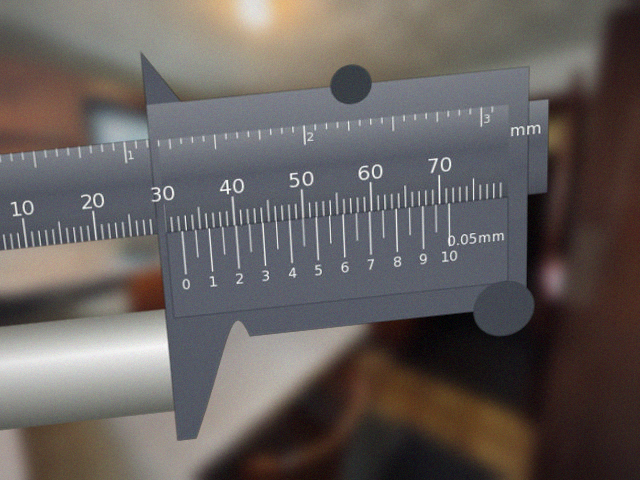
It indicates **32.4** mm
